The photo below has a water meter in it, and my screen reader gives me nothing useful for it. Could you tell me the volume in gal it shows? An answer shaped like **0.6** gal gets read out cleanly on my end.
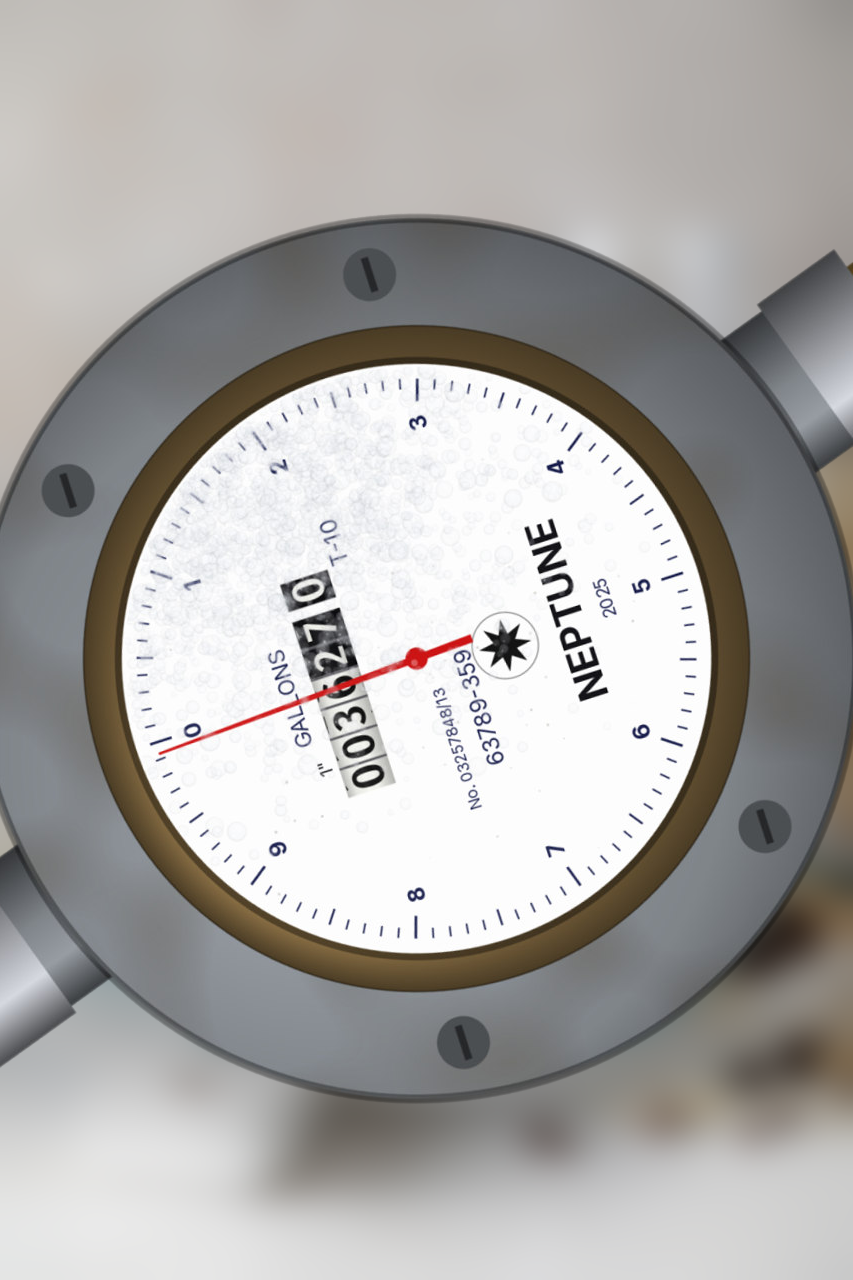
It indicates **36269.9** gal
